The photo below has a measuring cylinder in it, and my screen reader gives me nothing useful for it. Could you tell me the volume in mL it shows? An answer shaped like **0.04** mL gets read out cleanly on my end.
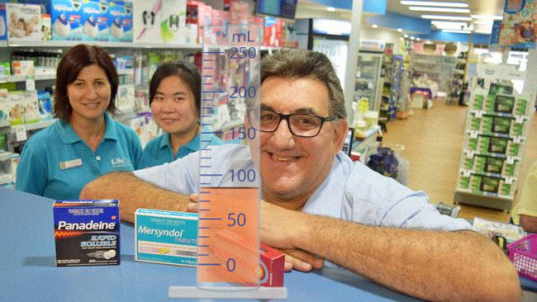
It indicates **85** mL
